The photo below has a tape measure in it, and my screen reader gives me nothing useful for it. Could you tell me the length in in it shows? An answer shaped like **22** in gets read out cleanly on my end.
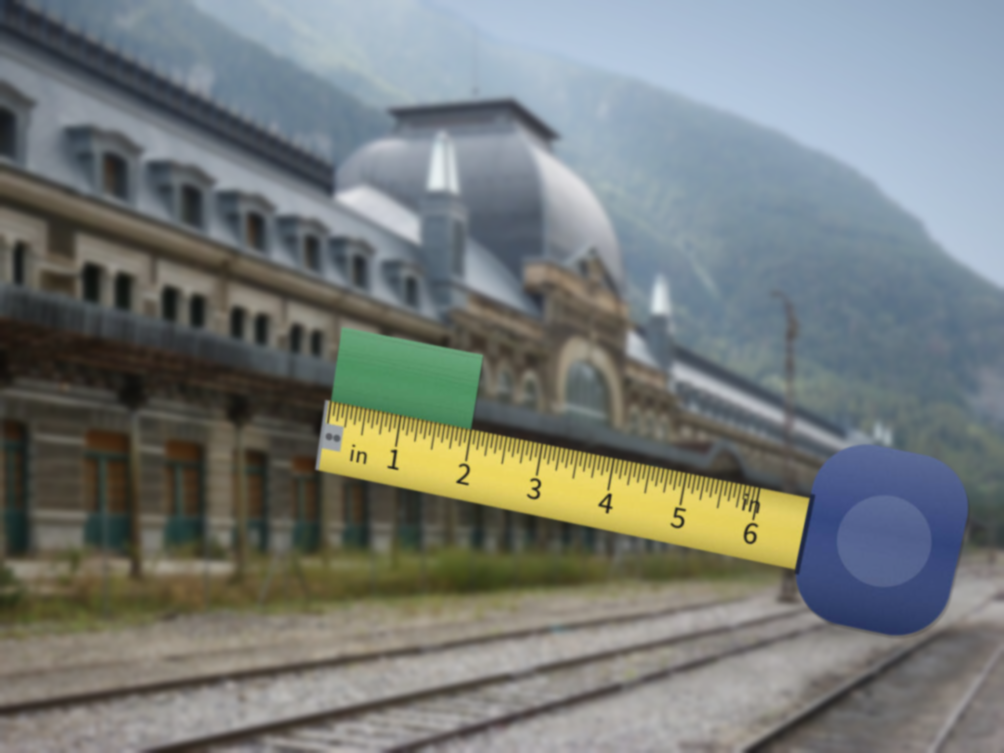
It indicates **2** in
